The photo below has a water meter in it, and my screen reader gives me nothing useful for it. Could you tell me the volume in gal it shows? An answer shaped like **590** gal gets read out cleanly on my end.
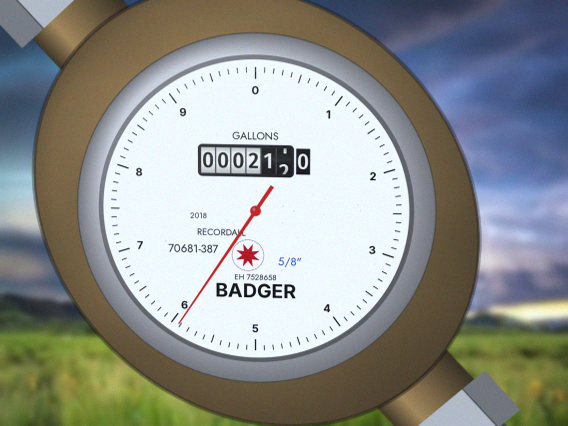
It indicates **2115.9** gal
